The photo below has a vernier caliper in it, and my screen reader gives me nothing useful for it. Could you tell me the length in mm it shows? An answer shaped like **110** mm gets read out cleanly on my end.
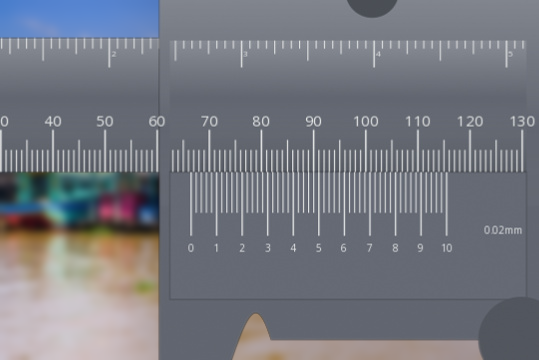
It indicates **66.5** mm
